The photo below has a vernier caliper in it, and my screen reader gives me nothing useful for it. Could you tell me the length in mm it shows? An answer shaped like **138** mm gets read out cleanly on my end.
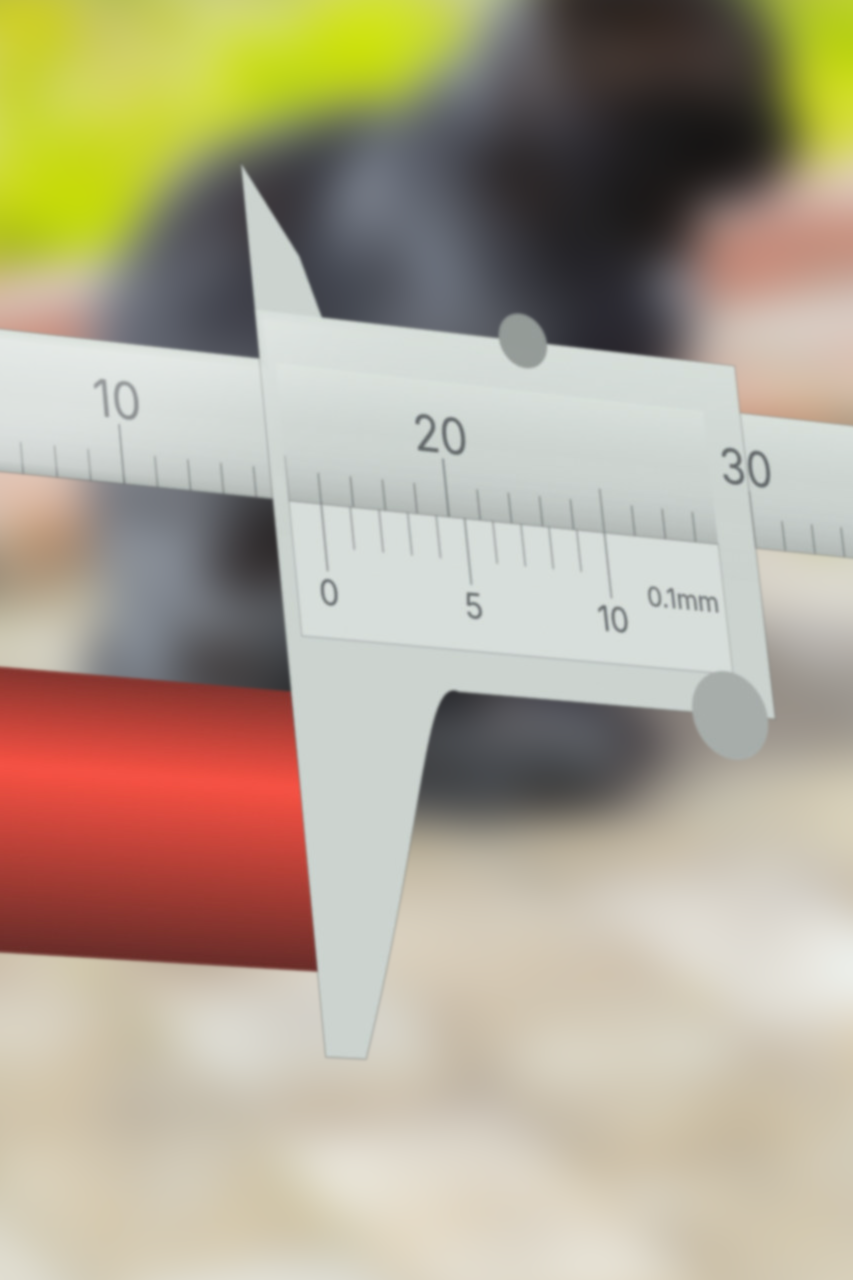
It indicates **16.0** mm
